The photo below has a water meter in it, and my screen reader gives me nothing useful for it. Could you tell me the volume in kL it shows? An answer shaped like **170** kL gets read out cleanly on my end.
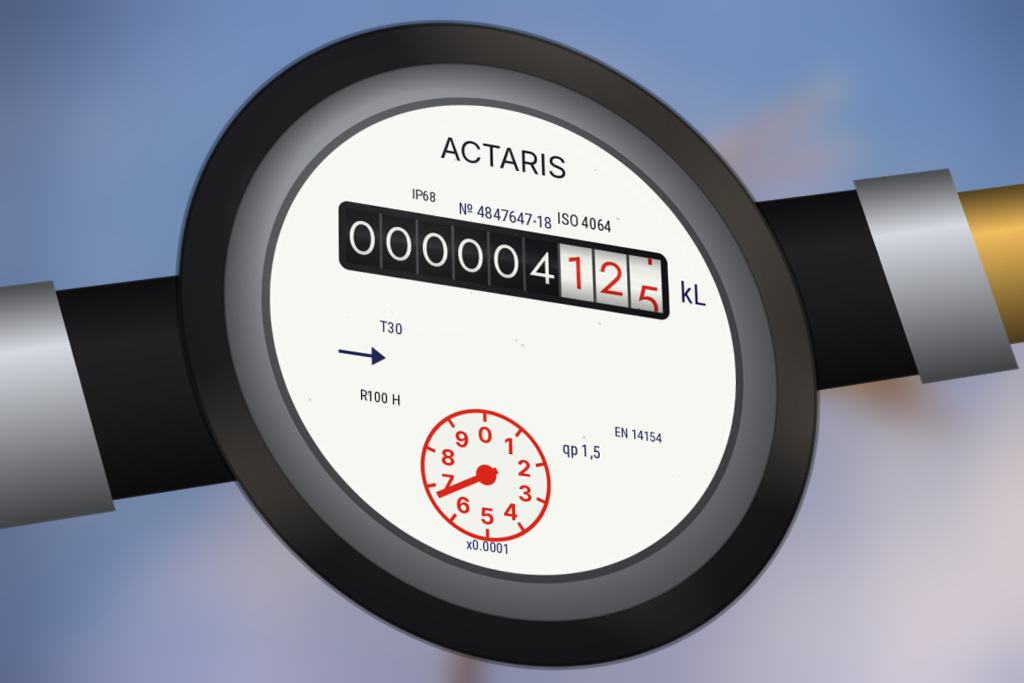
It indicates **4.1246** kL
